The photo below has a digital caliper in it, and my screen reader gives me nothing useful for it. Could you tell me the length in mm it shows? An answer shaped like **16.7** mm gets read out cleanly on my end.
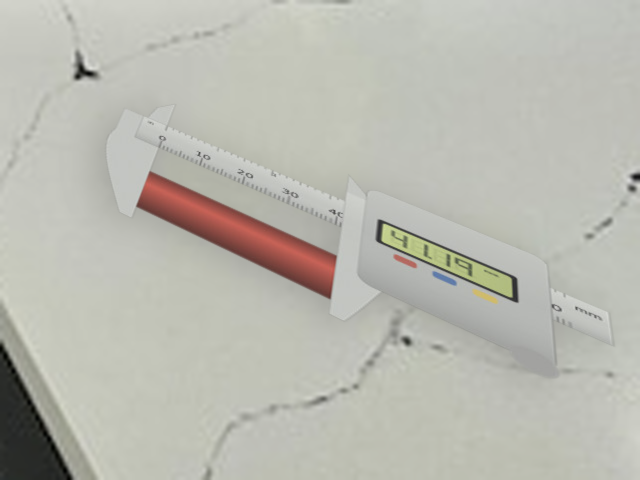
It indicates **41.19** mm
